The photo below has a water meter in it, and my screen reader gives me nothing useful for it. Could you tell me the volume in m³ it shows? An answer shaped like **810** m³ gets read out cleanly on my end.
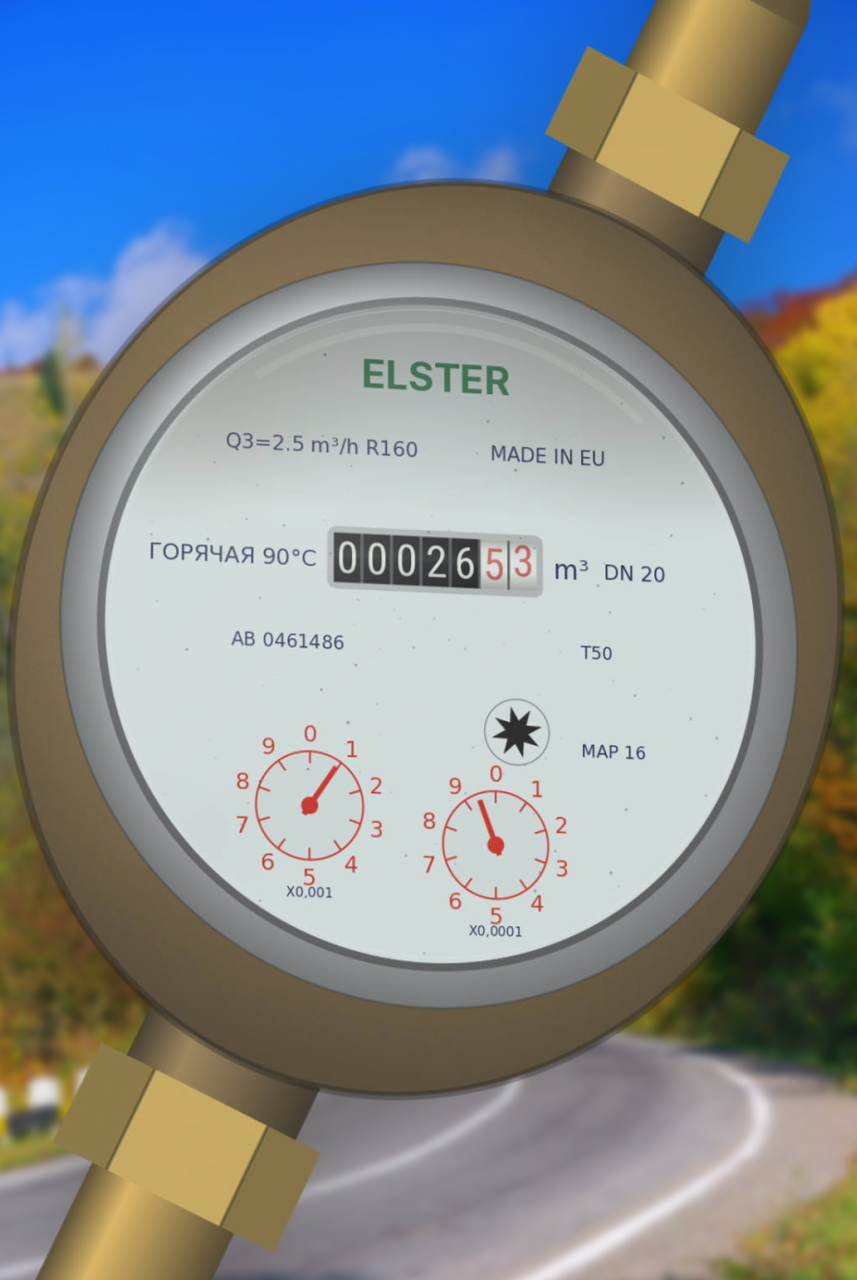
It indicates **26.5309** m³
